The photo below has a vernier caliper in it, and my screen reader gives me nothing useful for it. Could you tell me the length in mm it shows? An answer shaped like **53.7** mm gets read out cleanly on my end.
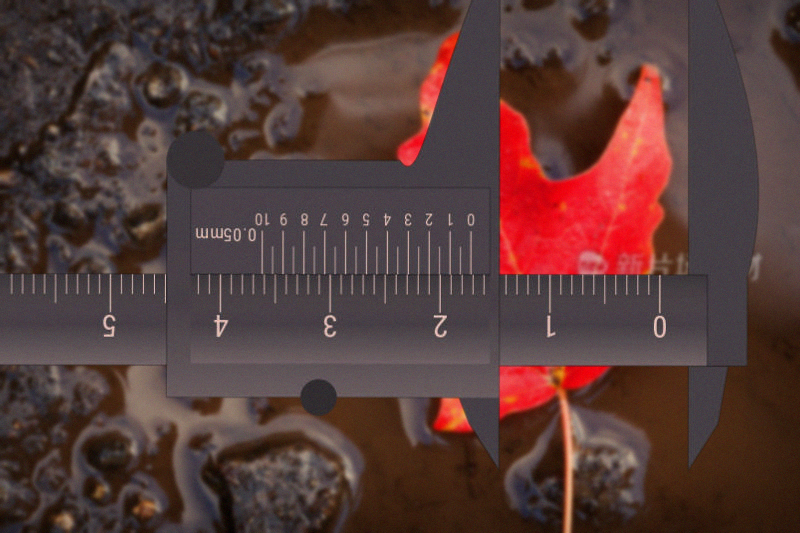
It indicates **17.2** mm
